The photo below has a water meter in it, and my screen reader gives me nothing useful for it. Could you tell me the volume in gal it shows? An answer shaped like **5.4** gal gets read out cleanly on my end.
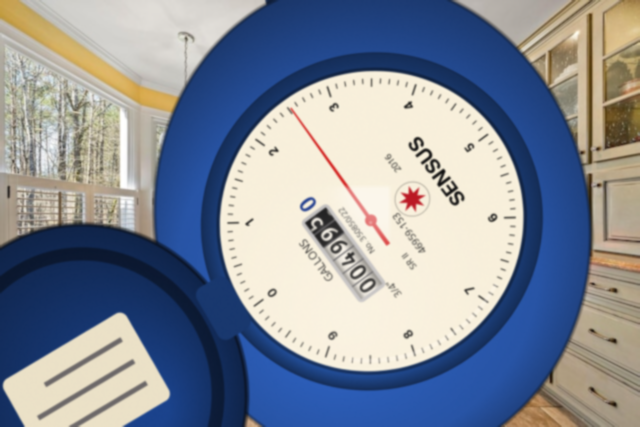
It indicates **49952.5** gal
